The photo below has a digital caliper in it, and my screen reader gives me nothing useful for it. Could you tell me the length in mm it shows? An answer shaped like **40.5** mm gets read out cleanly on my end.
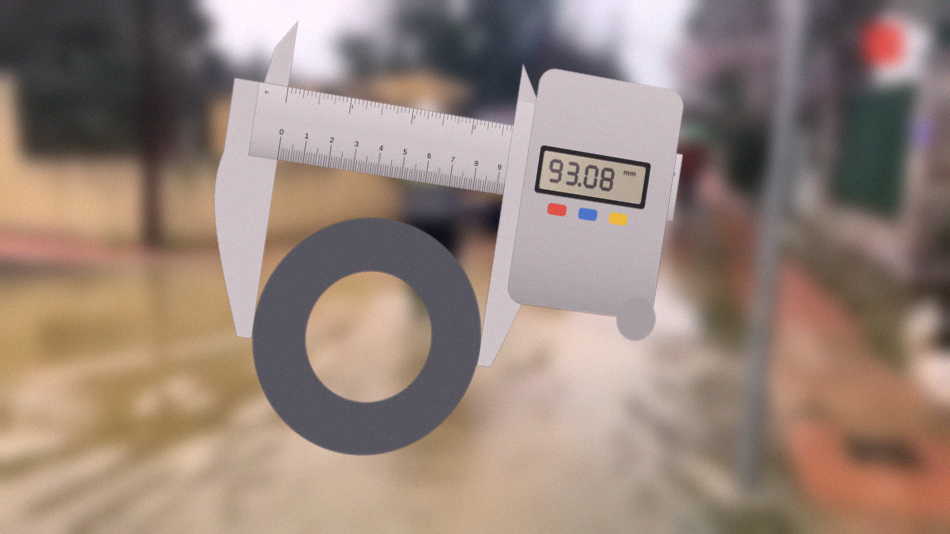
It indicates **93.08** mm
